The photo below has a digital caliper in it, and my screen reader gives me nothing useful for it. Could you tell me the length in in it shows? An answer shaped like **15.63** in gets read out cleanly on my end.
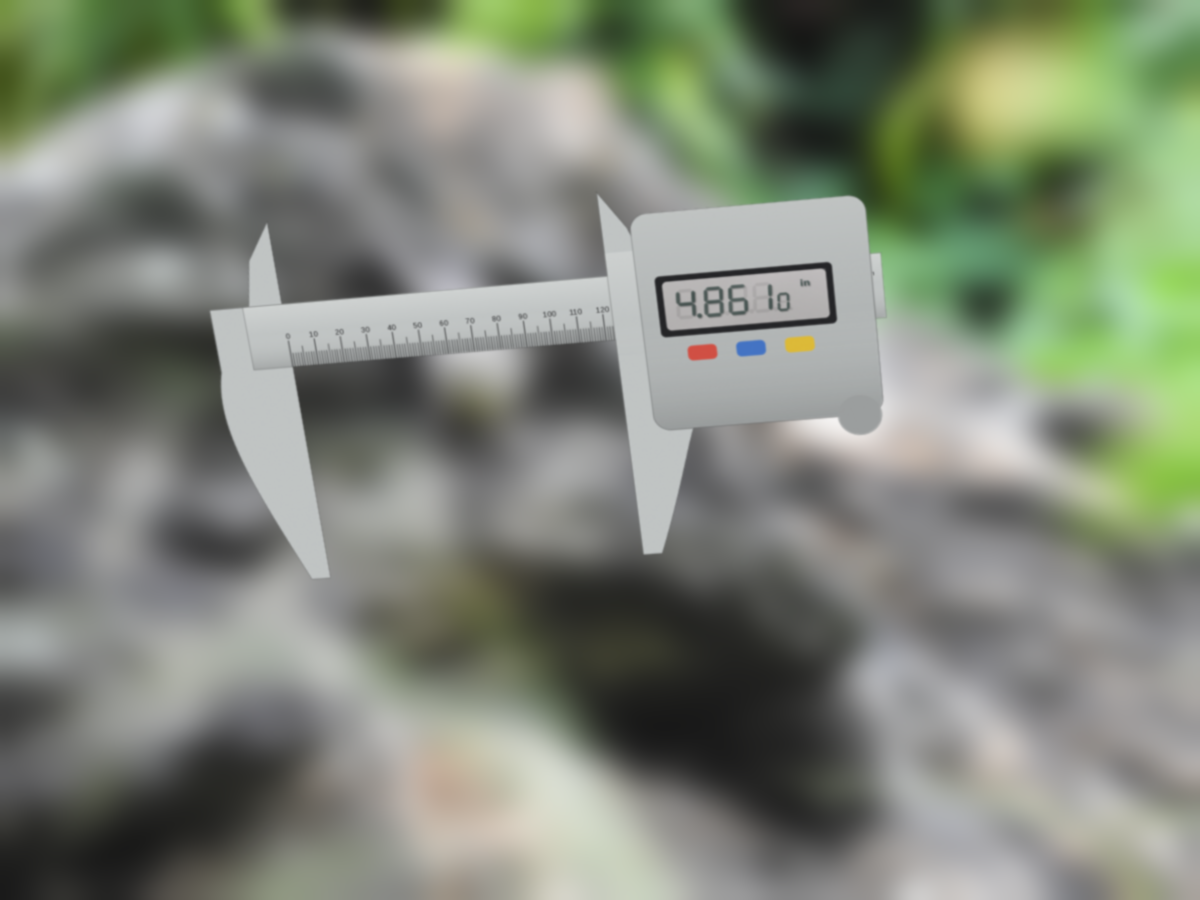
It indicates **4.8610** in
